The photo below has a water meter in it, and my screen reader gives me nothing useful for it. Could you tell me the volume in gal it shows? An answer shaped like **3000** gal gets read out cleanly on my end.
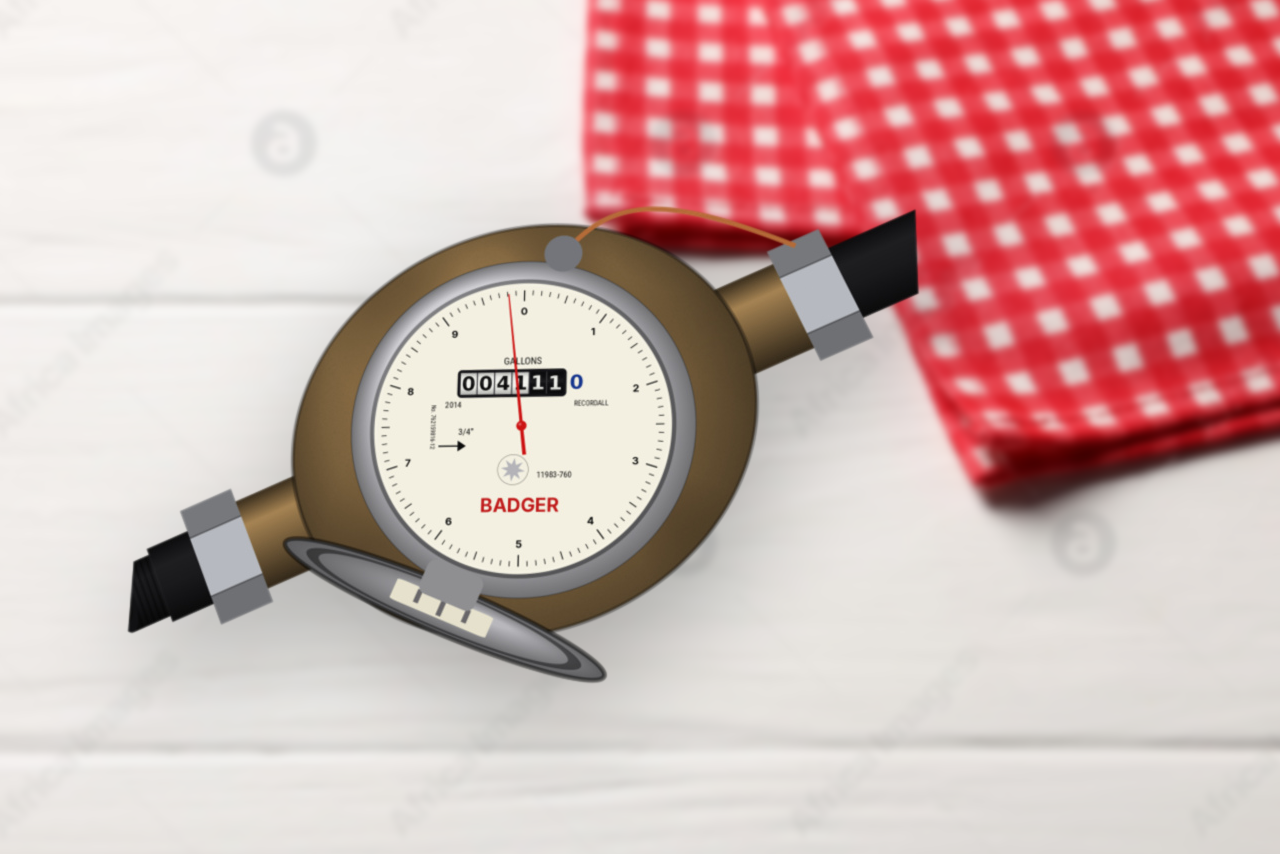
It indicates **41109.8** gal
